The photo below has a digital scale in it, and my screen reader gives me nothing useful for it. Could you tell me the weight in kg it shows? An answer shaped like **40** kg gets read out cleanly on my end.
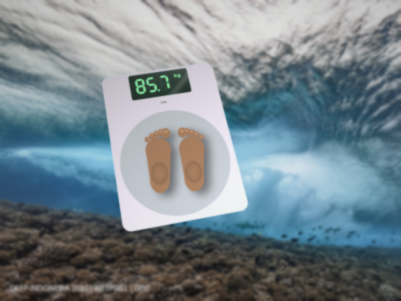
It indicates **85.7** kg
